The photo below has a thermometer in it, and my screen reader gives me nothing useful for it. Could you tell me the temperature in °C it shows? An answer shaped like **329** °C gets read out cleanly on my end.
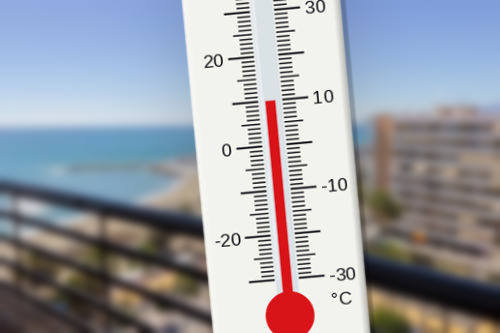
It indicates **10** °C
